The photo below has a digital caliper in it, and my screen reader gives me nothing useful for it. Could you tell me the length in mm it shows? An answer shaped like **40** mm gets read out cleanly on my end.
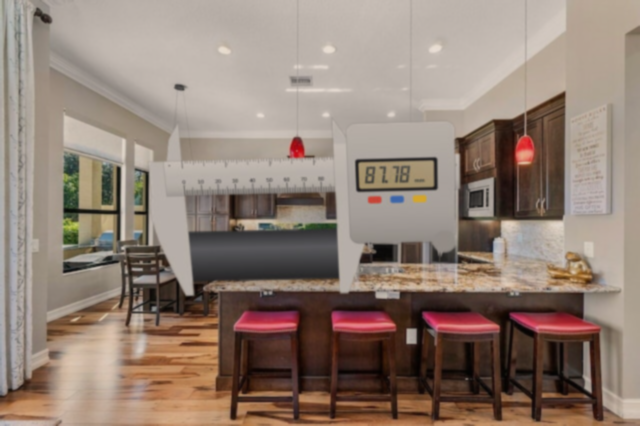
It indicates **87.78** mm
